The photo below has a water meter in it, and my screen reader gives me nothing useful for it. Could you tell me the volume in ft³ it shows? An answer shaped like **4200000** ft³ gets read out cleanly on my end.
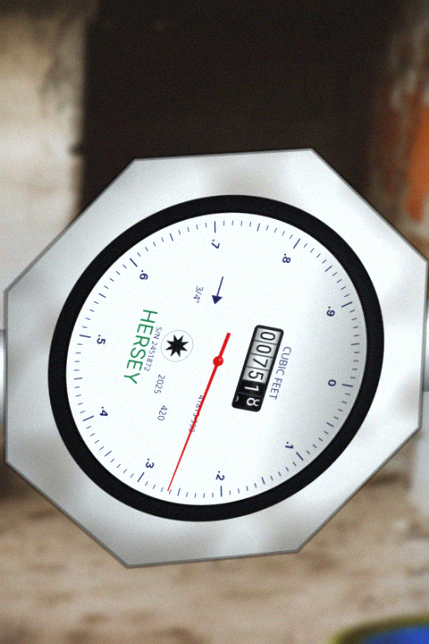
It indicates **7518.26** ft³
